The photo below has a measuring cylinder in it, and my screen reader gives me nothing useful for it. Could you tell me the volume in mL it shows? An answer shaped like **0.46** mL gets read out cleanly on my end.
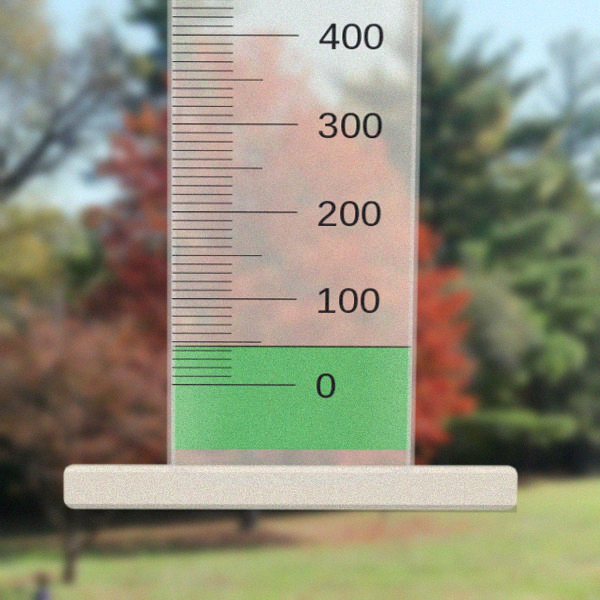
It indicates **45** mL
